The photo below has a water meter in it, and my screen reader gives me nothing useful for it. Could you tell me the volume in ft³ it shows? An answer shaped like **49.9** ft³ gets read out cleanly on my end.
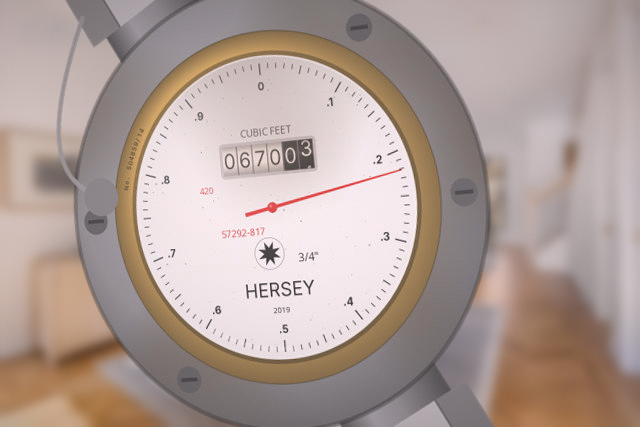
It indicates **67003.22** ft³
